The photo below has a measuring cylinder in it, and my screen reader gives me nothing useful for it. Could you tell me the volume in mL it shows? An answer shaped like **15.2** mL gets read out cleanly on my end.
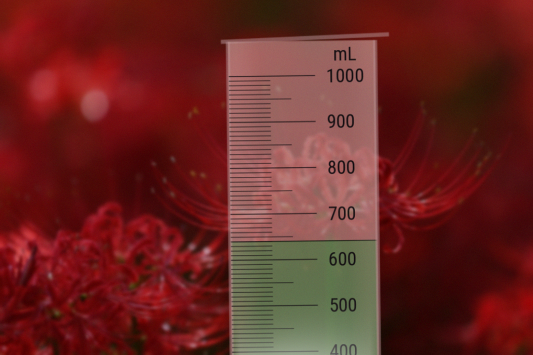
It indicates **640** mL
